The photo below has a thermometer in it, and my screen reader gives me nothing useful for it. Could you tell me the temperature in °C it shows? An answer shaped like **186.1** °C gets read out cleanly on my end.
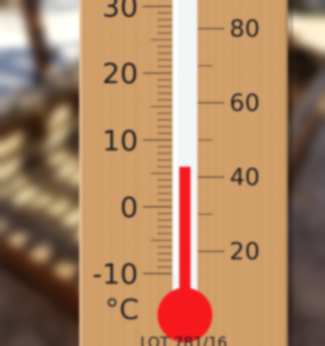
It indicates **6** °C
